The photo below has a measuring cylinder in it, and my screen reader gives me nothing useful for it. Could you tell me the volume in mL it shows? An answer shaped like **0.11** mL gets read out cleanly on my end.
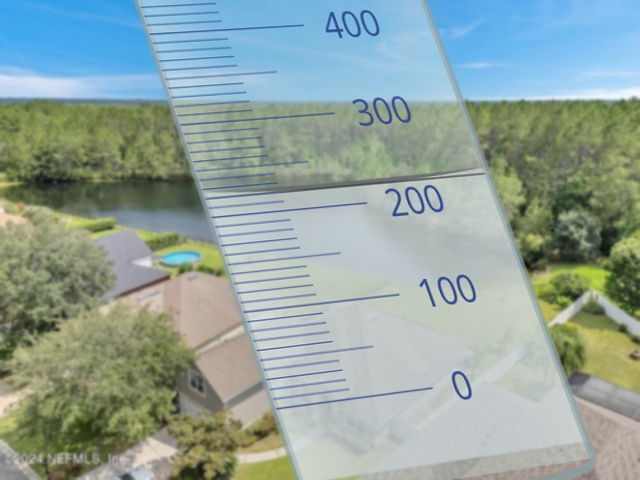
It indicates **220** mL
